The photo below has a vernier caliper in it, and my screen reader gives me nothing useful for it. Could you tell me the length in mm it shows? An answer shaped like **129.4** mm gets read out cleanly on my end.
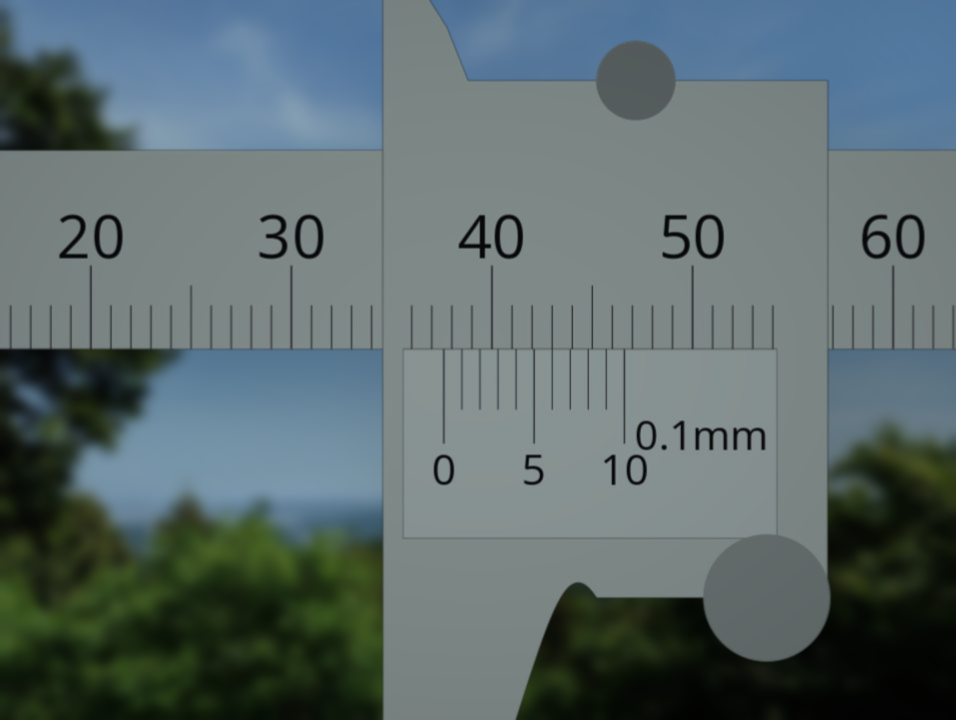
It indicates **37.6** mm
